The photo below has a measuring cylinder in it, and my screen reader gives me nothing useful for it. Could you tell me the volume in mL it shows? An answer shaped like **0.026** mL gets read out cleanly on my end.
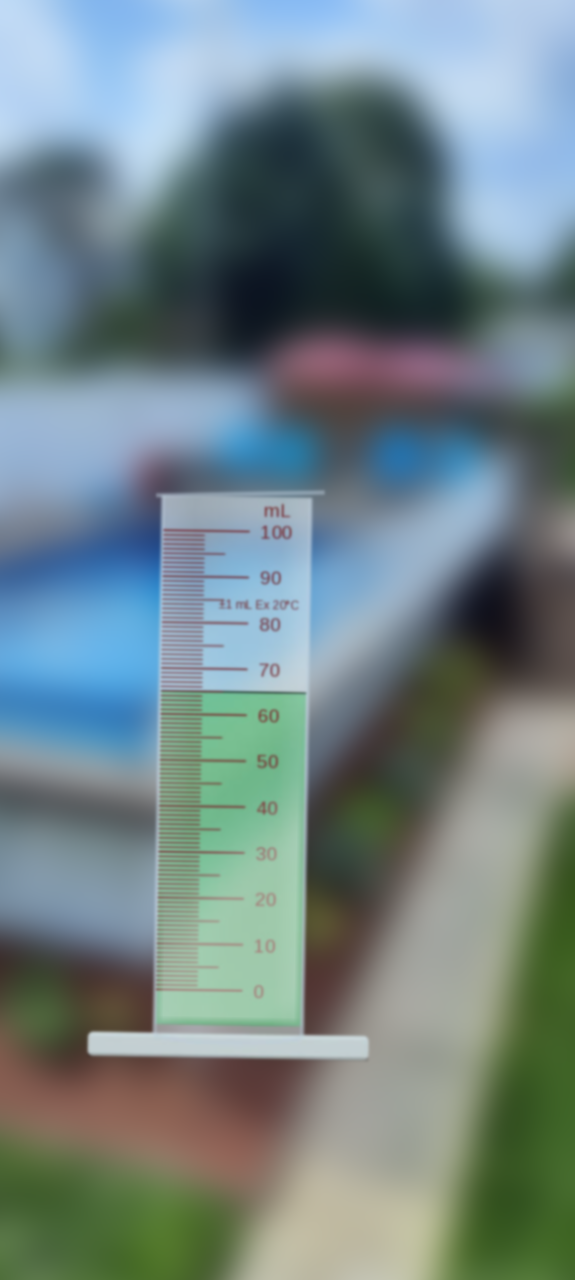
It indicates **65** mL
